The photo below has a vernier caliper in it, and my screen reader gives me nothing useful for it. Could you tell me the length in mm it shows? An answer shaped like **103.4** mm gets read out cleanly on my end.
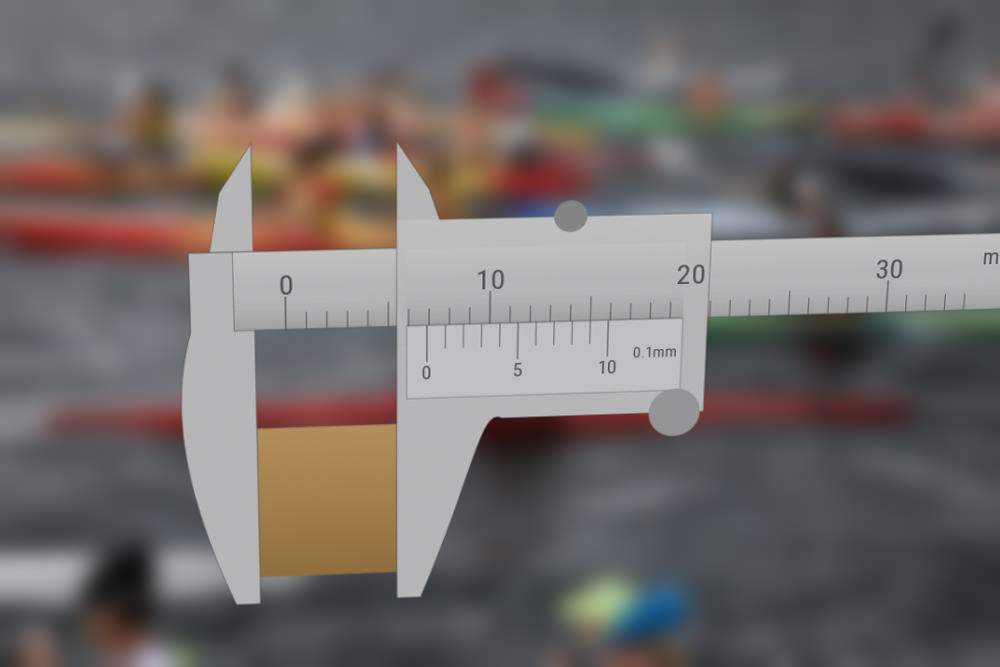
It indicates **6.9** mm
